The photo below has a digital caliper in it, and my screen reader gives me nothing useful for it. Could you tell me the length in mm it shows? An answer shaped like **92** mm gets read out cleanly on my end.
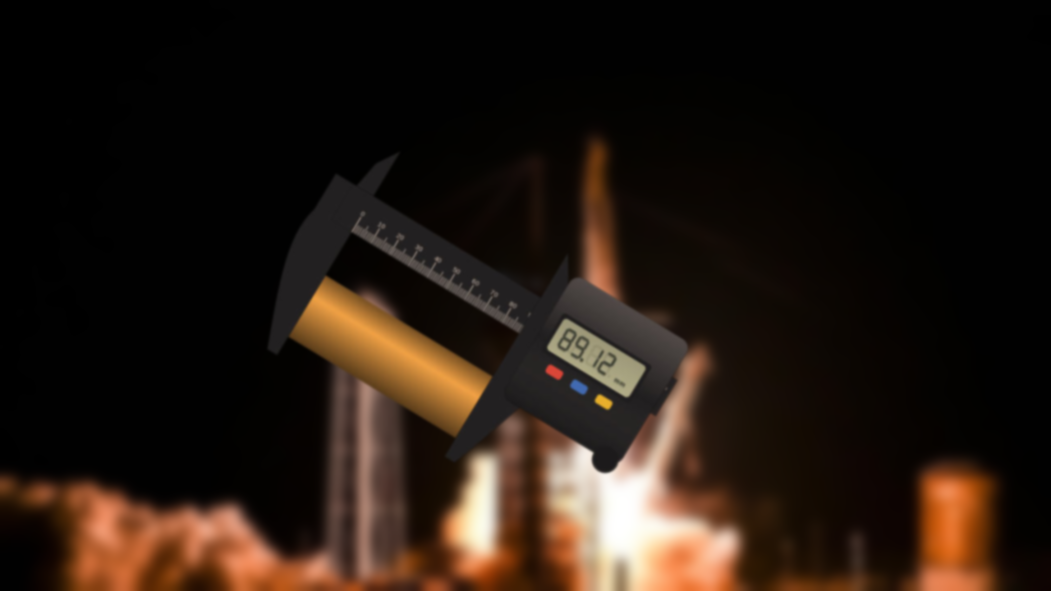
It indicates **89.12** mm
